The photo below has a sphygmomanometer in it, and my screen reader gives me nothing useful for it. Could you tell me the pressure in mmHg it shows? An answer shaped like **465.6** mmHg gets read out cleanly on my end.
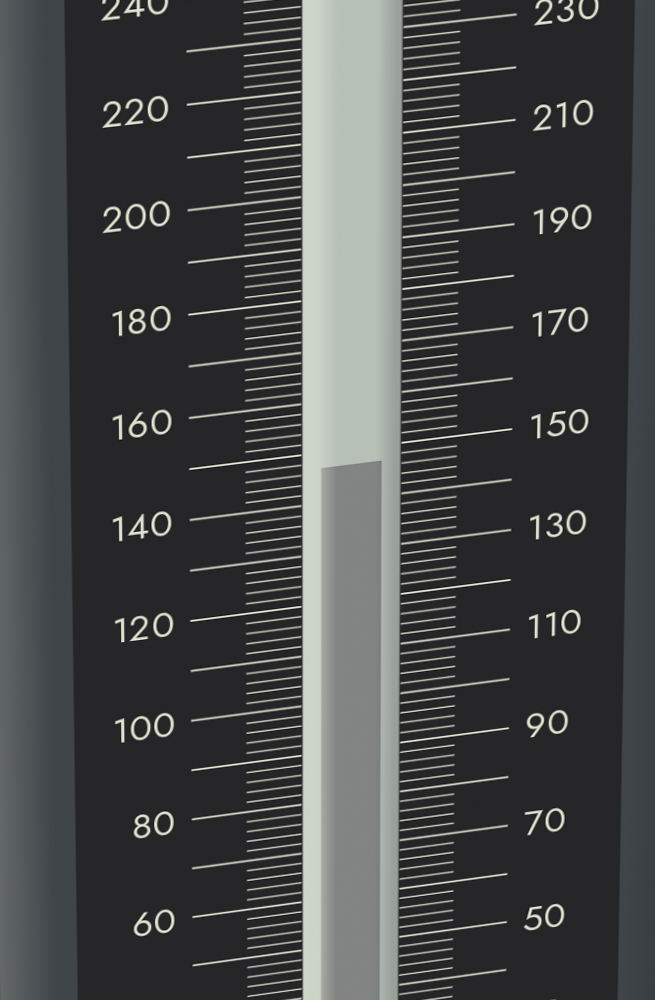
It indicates **147** mmHg
